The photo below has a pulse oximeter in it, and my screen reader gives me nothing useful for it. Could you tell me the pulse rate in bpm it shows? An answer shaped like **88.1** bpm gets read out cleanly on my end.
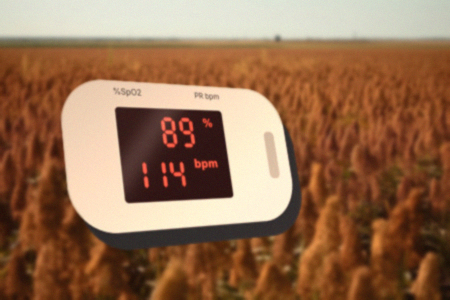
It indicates **114** bpm
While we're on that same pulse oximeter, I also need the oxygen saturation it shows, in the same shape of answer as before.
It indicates **89** %
